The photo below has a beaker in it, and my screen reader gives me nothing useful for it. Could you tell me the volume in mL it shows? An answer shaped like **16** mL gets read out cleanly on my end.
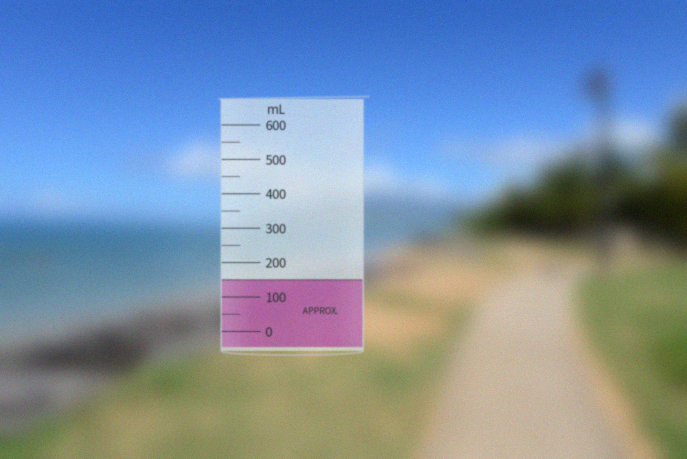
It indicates **150** mL
